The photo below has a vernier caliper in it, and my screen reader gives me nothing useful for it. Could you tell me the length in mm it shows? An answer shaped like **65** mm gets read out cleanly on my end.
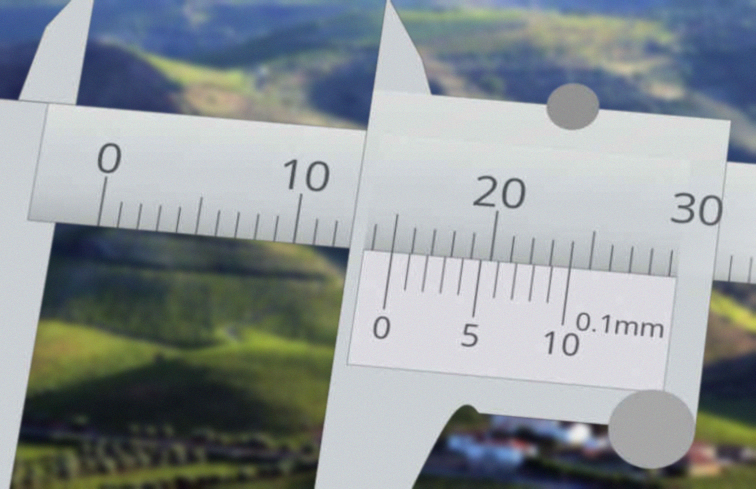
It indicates **15.0** mm
